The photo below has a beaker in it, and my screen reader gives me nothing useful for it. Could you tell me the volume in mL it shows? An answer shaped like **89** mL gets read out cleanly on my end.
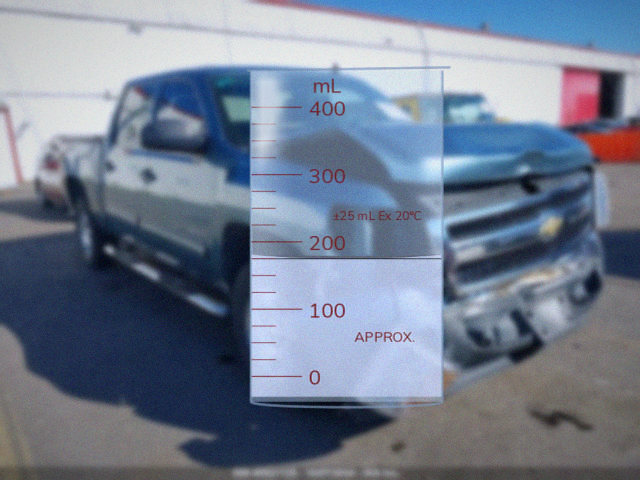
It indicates **175** mL
